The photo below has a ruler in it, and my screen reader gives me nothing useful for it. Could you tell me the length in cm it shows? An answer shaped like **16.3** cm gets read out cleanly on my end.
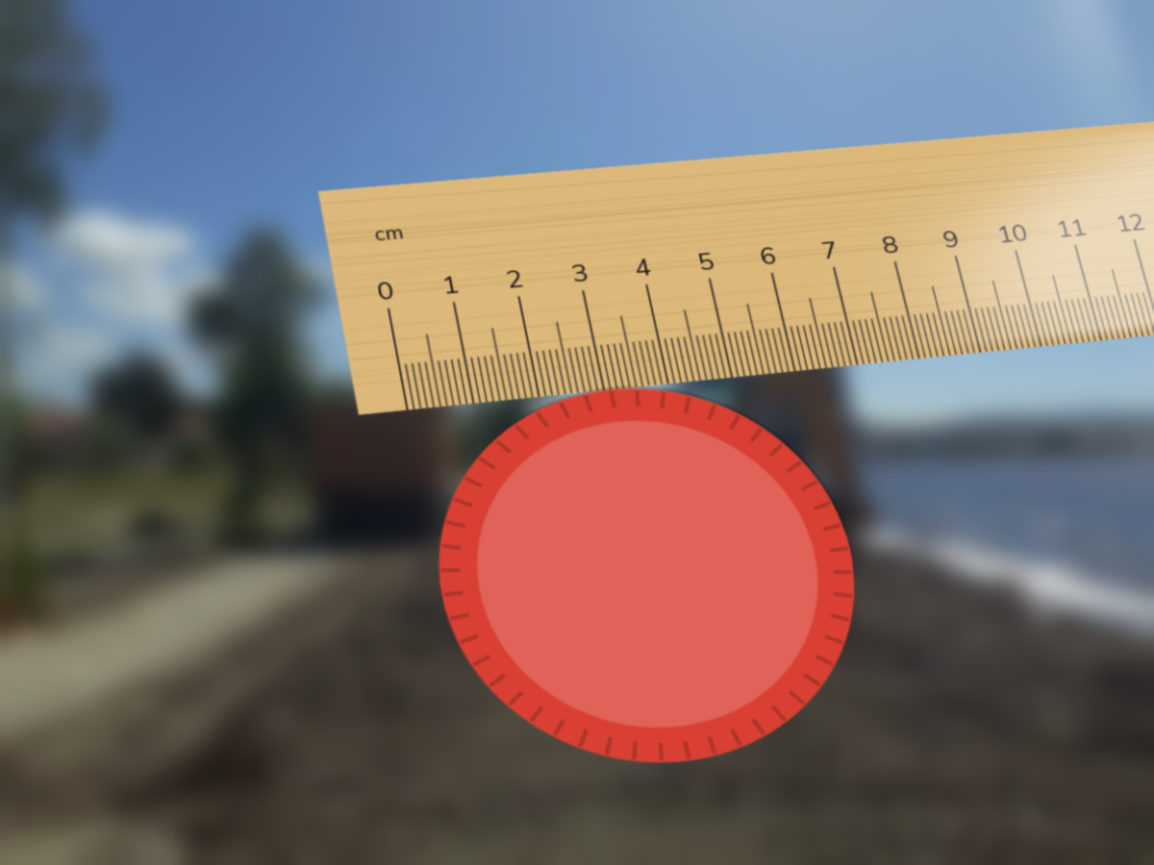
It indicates **6.2** cm
